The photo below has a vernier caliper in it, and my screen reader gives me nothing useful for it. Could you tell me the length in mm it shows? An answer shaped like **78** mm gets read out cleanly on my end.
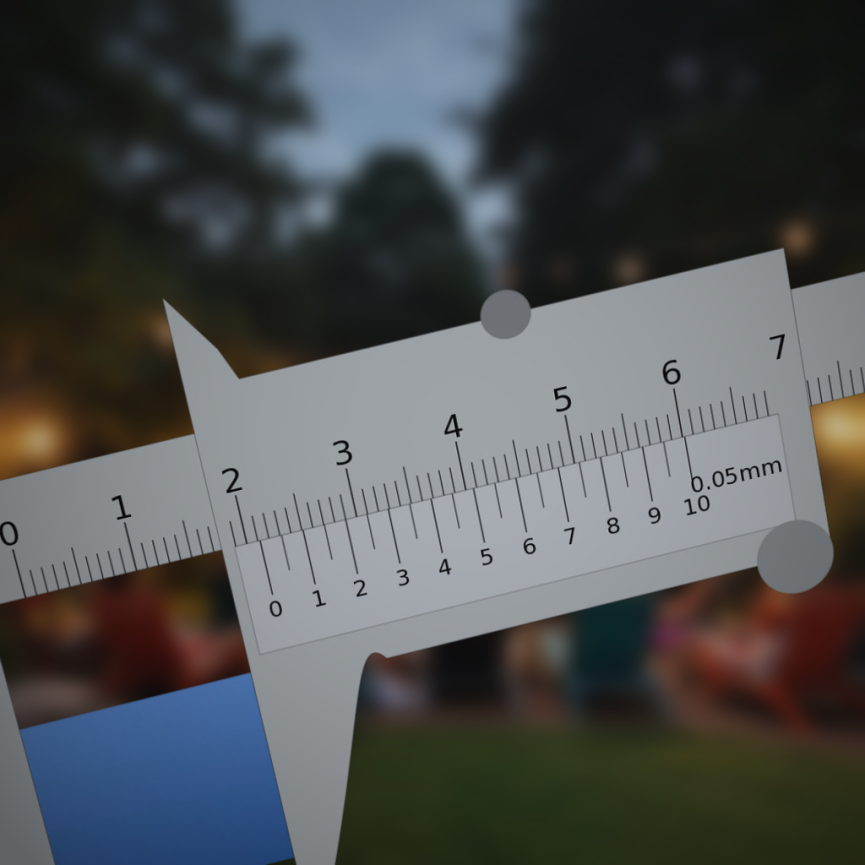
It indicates **21.2** mm
